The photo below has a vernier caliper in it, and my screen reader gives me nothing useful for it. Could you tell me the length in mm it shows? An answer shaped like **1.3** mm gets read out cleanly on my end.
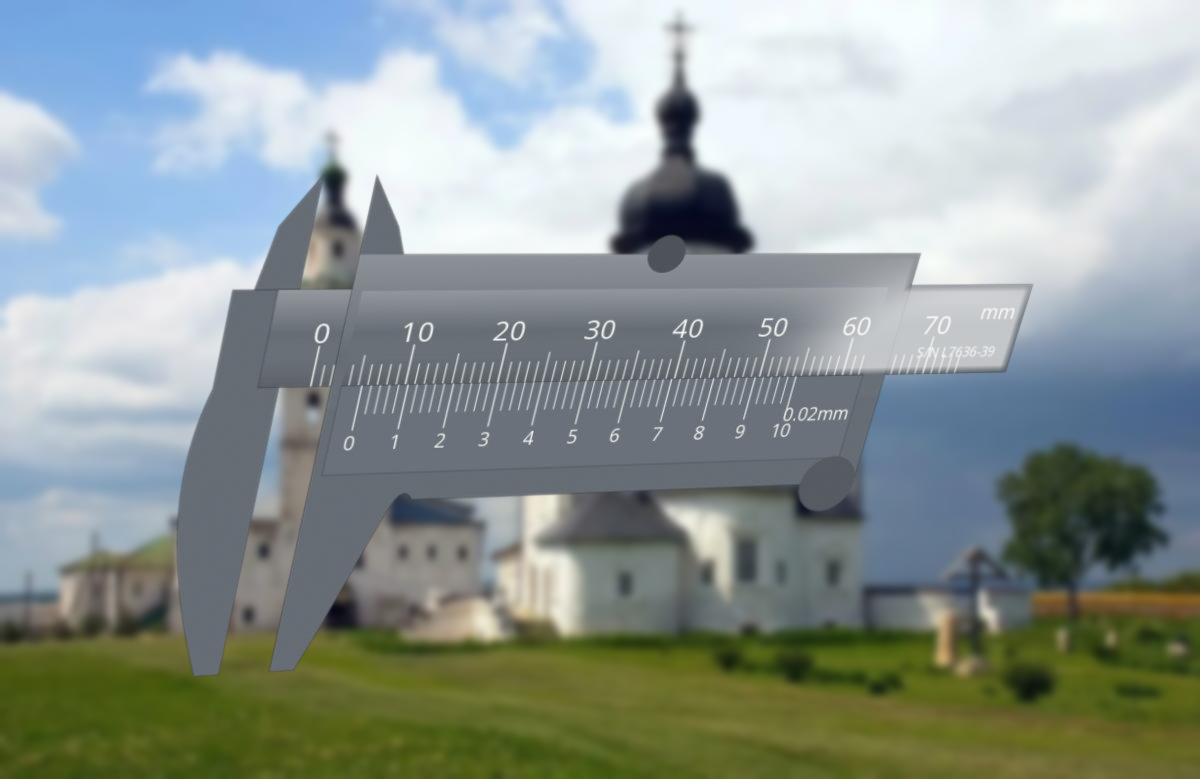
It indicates **5.4** mm
